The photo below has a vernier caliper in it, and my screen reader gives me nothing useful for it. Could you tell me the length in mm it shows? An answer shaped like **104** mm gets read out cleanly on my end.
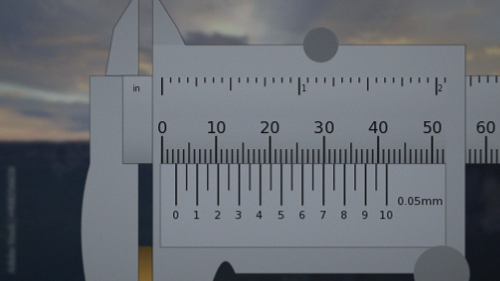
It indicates **2.6** mm
